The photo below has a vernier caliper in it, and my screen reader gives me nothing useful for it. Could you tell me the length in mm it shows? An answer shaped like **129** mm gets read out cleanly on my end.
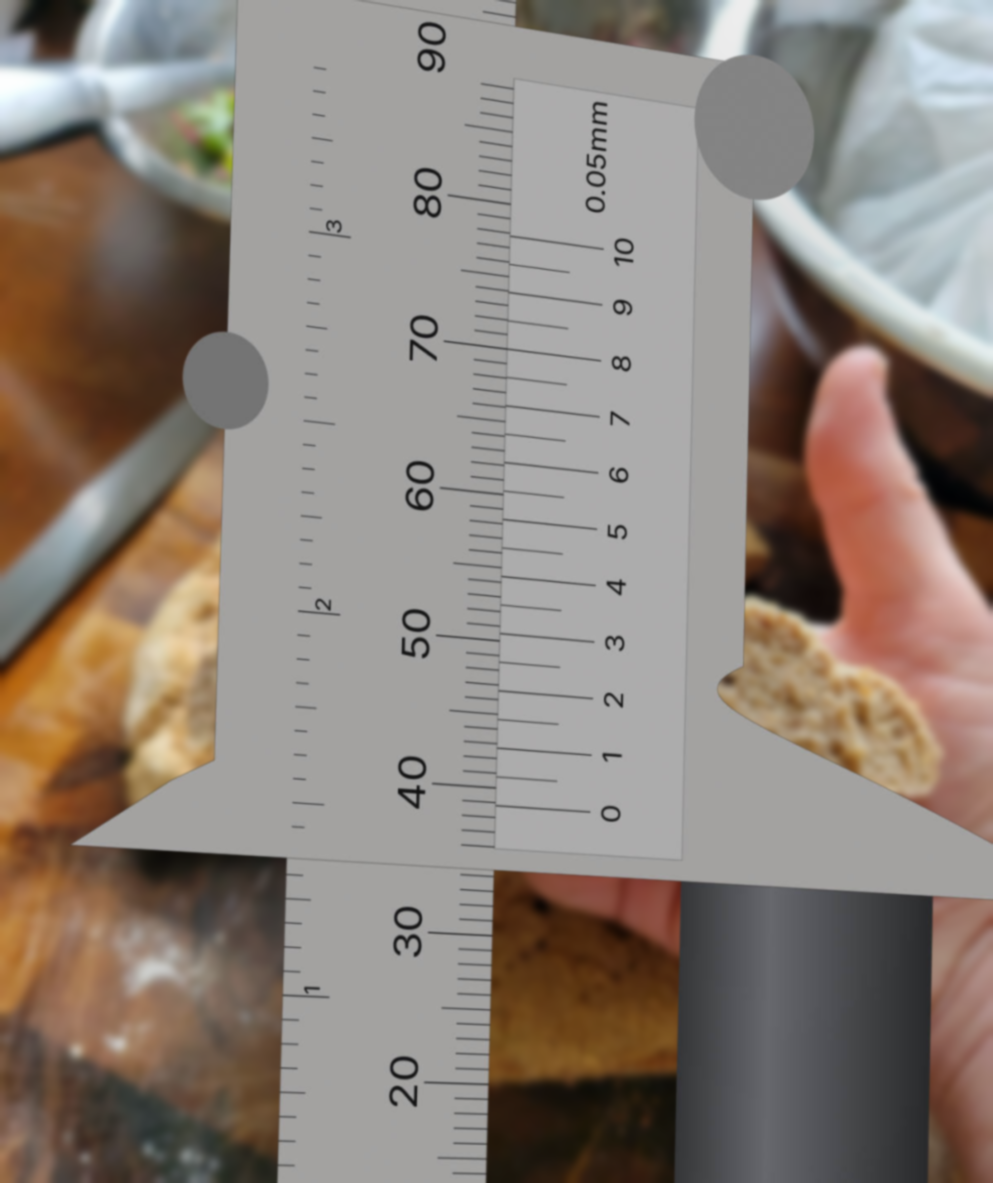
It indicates **38.8** mm
